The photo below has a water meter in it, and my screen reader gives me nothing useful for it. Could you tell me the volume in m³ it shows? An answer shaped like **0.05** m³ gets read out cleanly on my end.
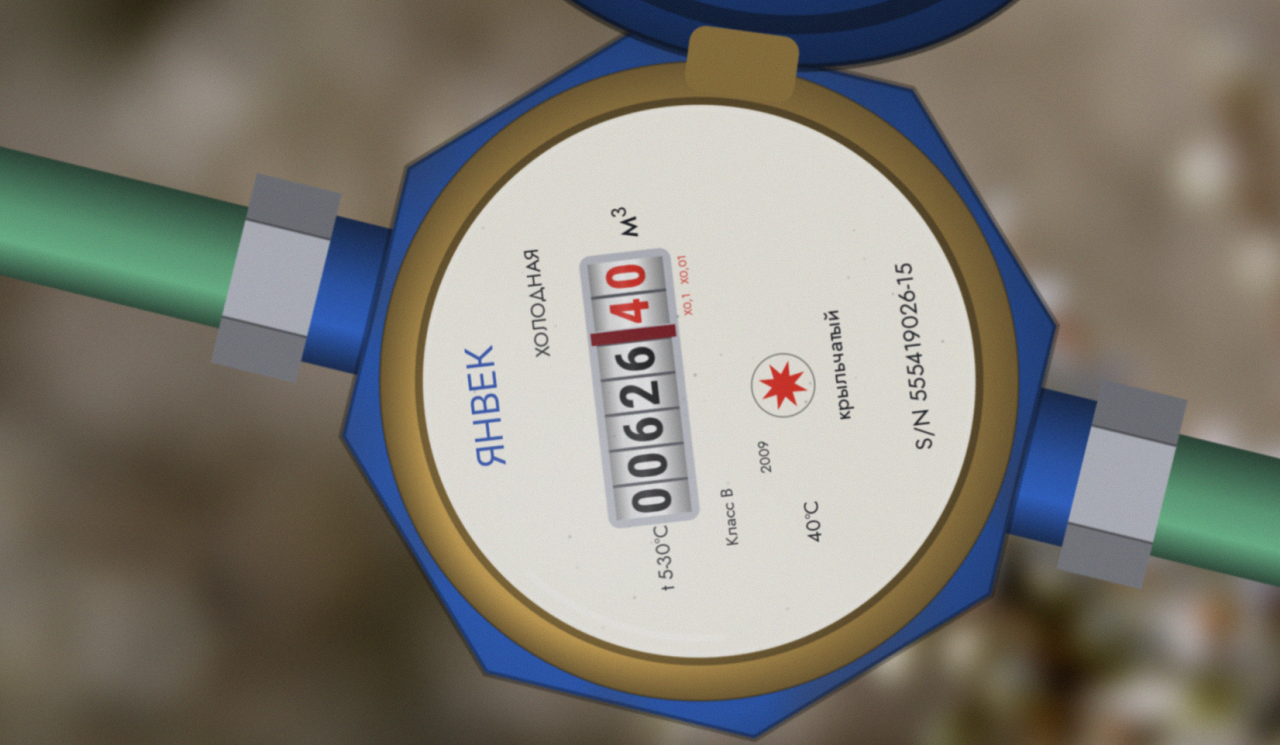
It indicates **626.40** m³
